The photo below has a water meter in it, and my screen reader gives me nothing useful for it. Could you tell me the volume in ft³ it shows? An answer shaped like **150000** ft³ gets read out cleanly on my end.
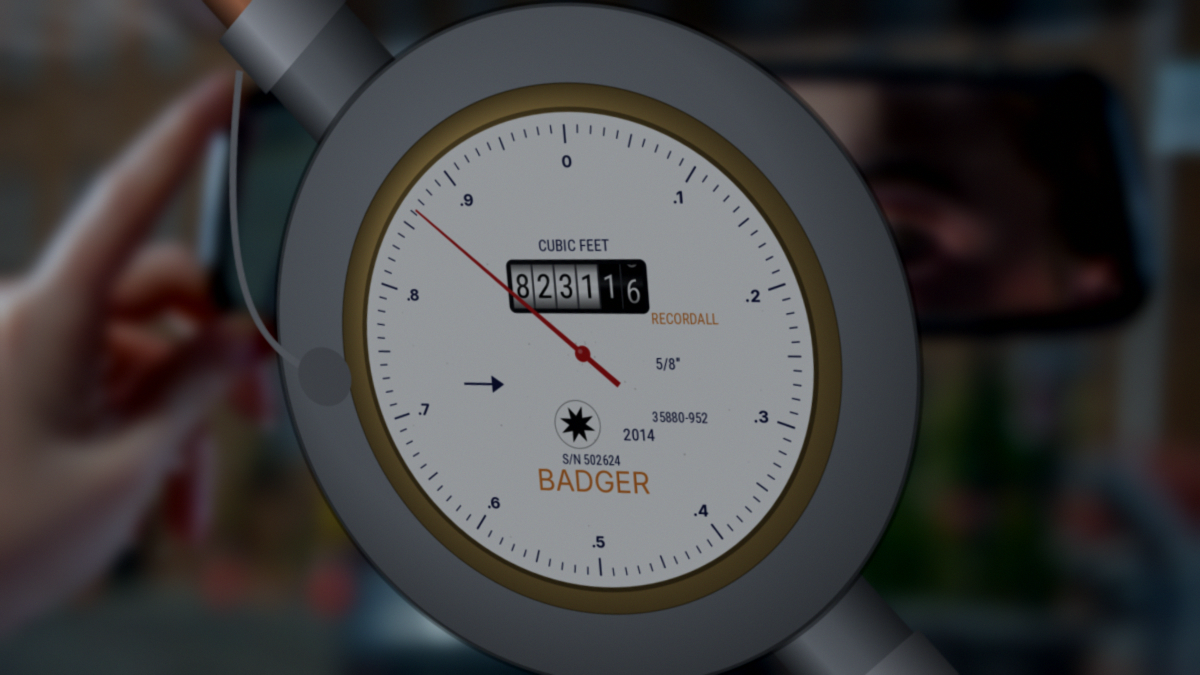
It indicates **823115.86** ft³
